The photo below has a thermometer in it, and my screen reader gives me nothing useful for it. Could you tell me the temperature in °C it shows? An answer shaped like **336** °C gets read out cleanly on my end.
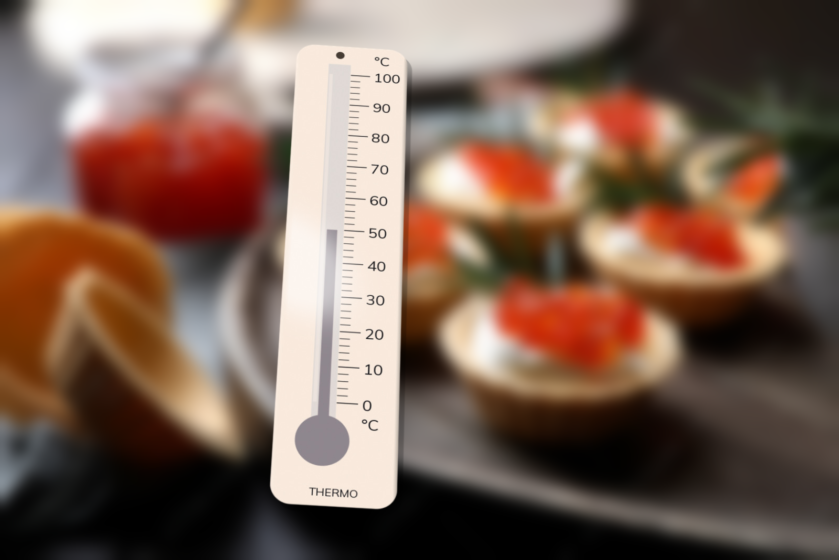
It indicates **50** °C
